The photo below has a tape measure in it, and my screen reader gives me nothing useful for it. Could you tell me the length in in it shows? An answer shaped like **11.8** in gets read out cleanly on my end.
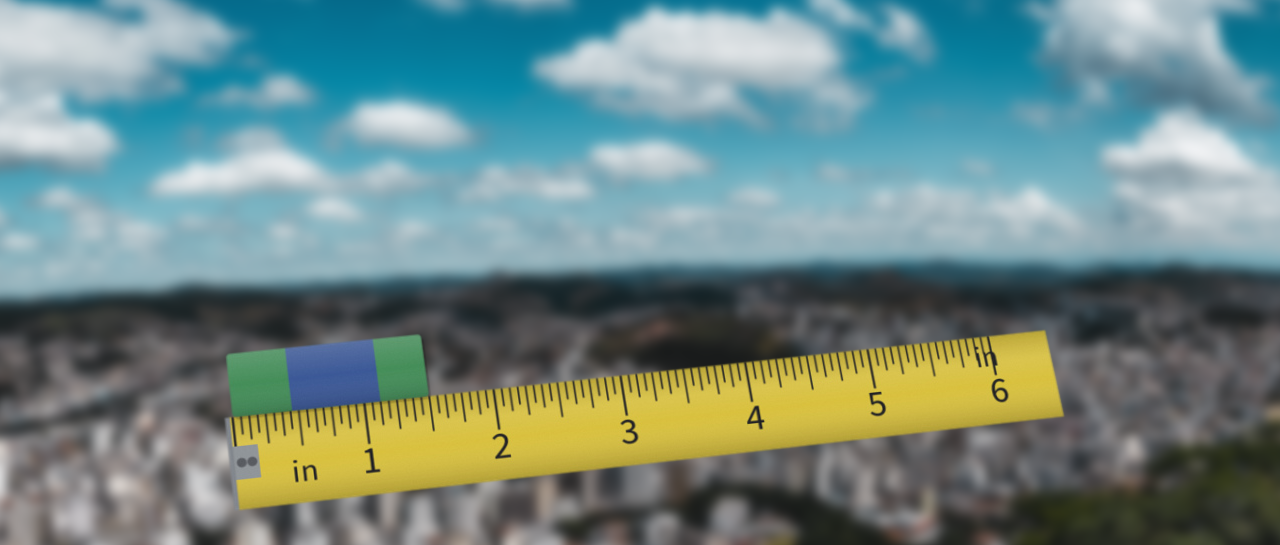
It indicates **1.5** in
